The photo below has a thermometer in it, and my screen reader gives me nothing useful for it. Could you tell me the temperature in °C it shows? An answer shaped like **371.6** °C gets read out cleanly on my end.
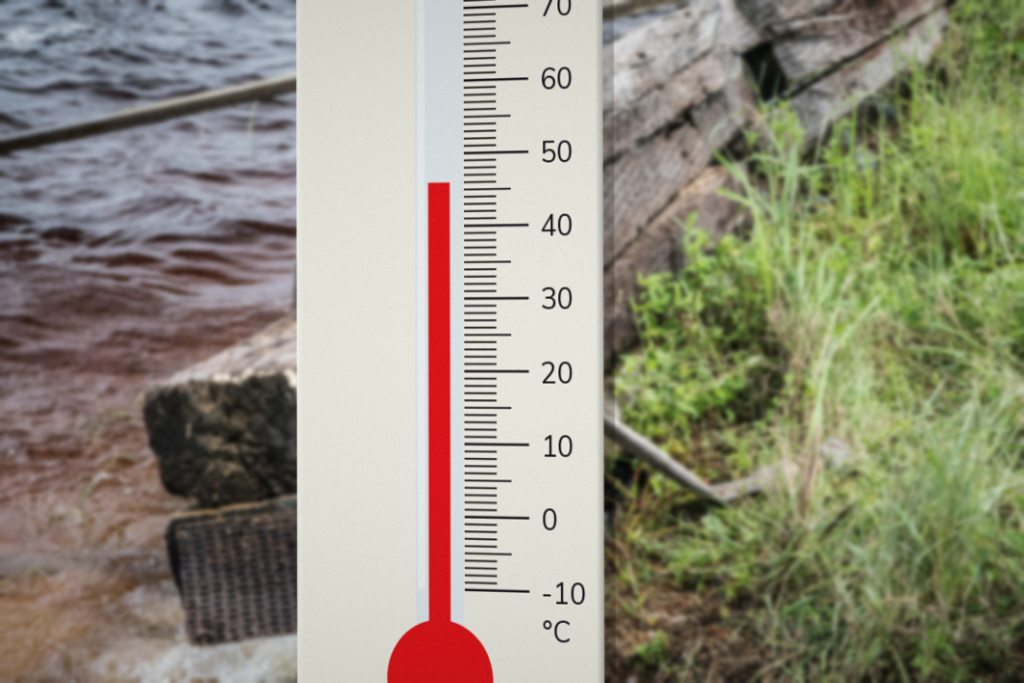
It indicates **46** °C
